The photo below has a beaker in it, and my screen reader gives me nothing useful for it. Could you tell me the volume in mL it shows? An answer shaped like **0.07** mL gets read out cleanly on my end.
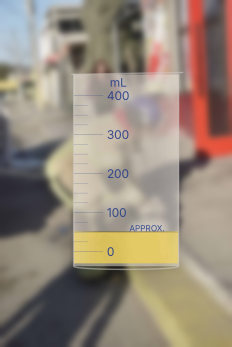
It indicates **50** mL
